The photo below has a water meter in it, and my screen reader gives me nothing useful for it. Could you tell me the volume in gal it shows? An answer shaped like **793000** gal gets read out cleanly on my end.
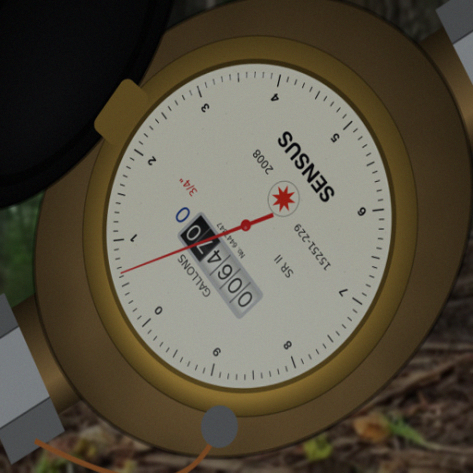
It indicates **64700.6** gal
